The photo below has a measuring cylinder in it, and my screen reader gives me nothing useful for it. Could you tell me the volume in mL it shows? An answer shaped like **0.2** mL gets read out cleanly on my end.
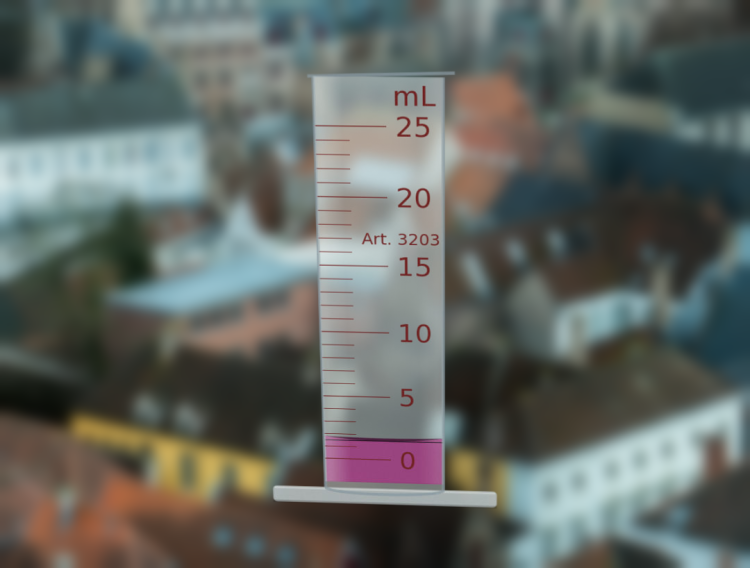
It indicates **1.5** mL
